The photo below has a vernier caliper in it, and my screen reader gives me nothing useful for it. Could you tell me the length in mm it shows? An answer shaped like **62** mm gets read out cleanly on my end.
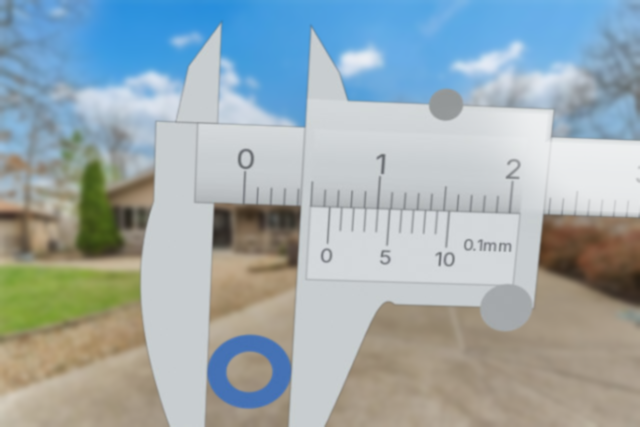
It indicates **6.4** mm
